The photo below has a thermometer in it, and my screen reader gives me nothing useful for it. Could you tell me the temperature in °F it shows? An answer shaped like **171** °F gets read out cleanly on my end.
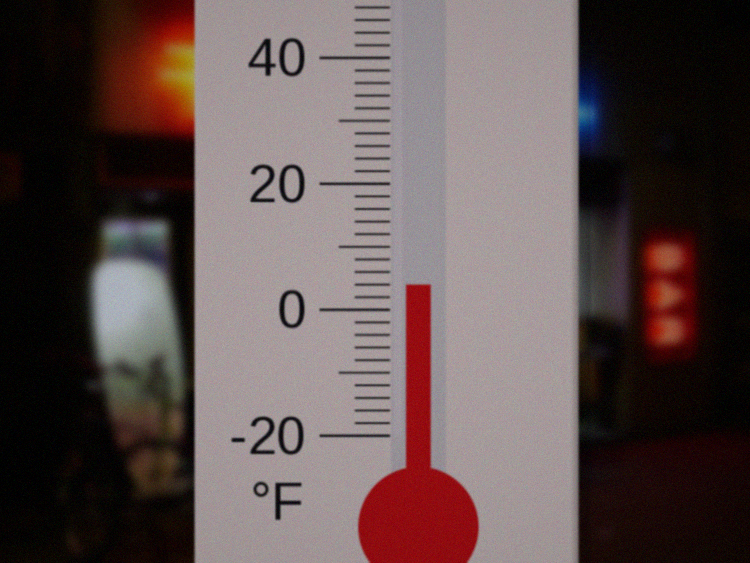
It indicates **4** °F
